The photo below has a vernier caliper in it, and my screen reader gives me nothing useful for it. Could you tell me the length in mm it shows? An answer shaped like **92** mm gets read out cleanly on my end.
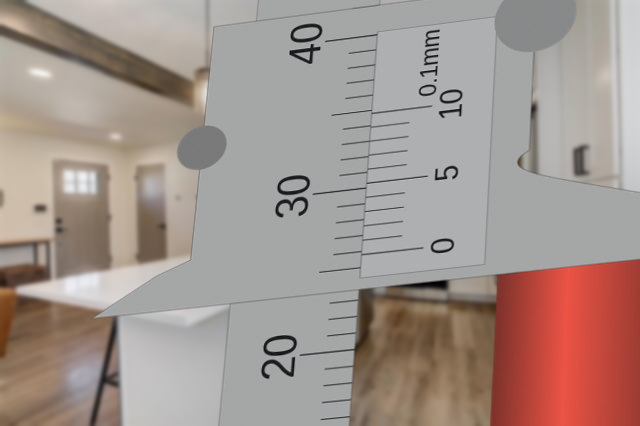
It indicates **25.8** mm
